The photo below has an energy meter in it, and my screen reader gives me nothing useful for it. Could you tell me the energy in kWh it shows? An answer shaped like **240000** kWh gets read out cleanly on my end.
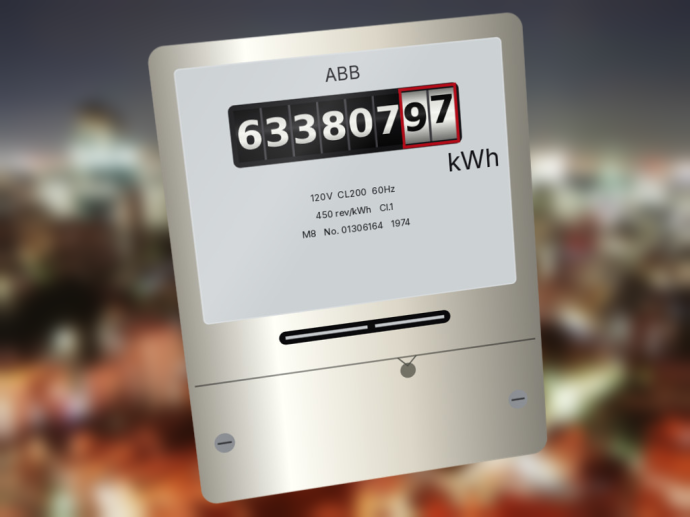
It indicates **633807.97** kWh
